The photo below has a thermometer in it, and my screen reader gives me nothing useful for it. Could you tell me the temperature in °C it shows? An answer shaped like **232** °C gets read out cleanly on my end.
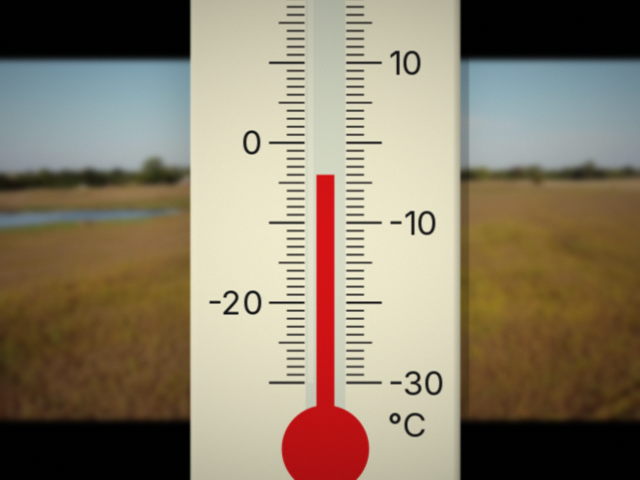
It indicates **-4** °C
